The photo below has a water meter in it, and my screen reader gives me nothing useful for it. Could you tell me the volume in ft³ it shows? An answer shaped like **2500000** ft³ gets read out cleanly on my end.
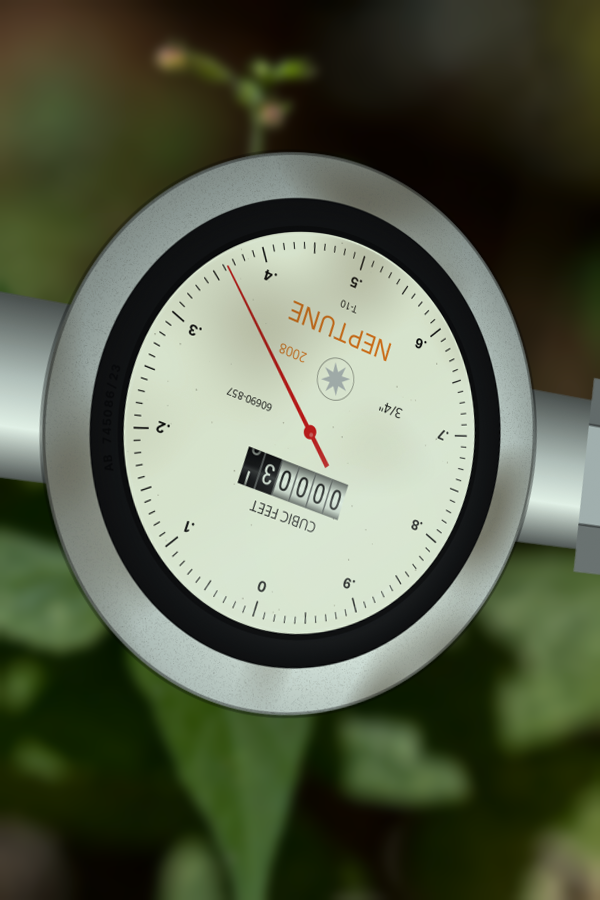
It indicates **31.36** ft³
